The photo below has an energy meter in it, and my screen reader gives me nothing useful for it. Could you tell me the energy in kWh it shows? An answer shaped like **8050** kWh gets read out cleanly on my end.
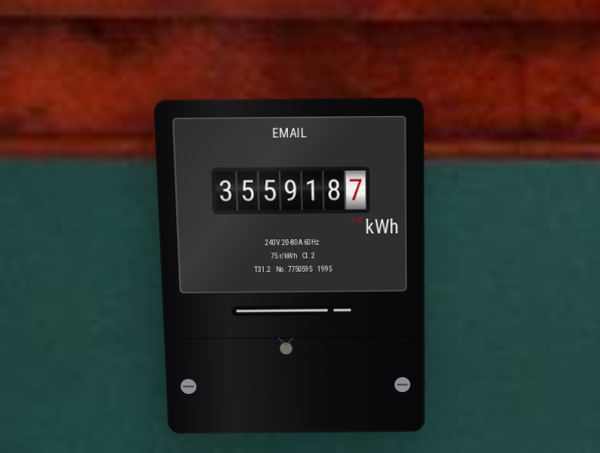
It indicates **355918.7** kWh
